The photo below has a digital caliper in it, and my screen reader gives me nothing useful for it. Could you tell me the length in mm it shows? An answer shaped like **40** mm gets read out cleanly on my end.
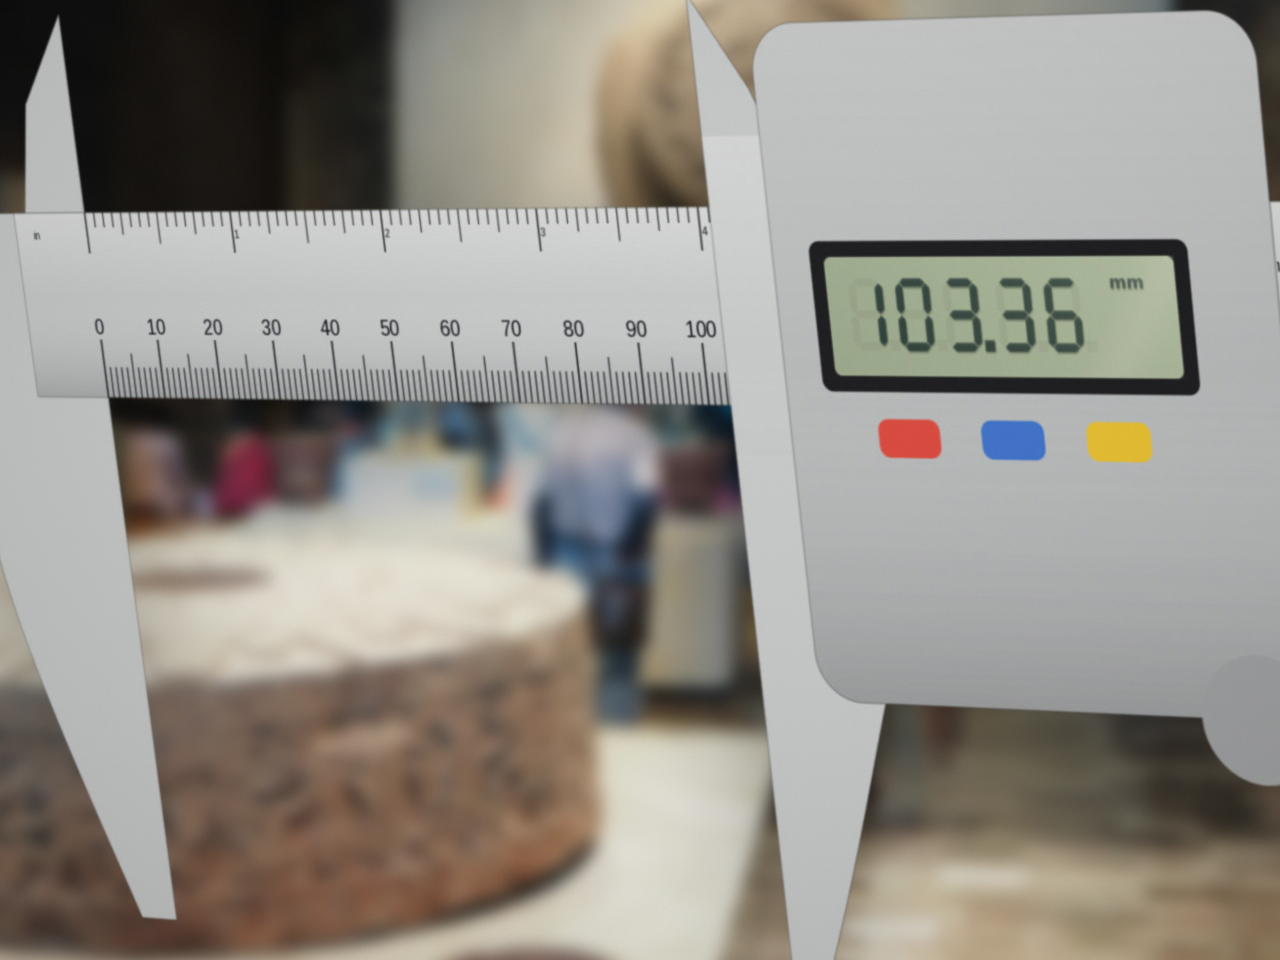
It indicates **103.36** mm
